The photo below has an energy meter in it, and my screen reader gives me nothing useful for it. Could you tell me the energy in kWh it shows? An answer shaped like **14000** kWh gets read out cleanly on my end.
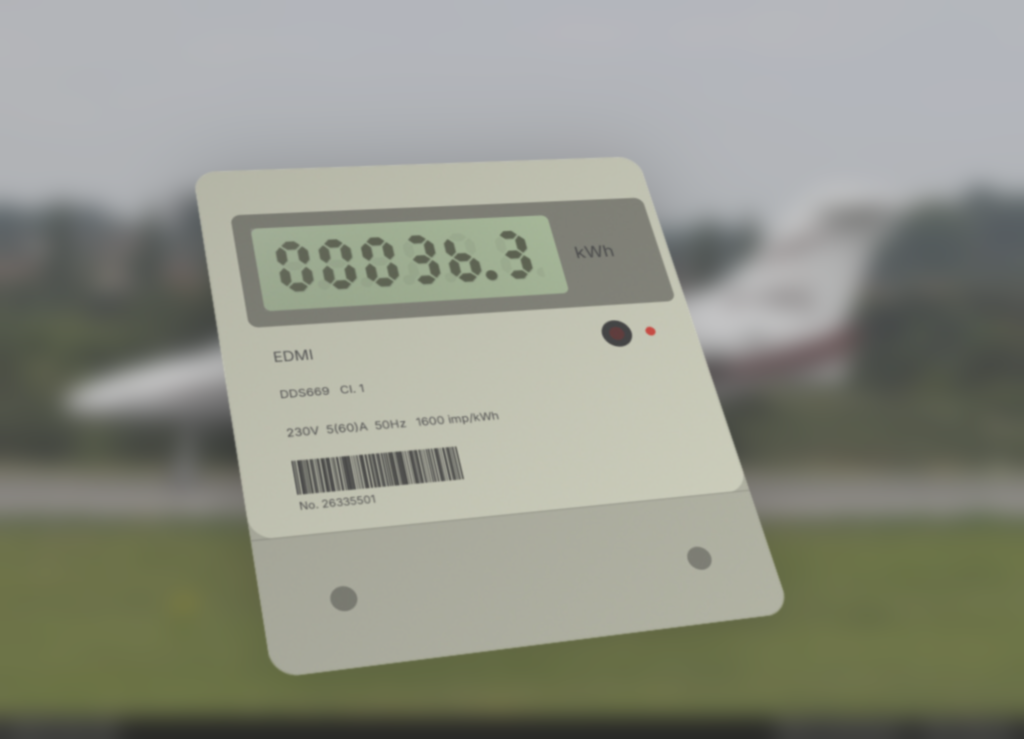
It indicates **36.3** kWh
